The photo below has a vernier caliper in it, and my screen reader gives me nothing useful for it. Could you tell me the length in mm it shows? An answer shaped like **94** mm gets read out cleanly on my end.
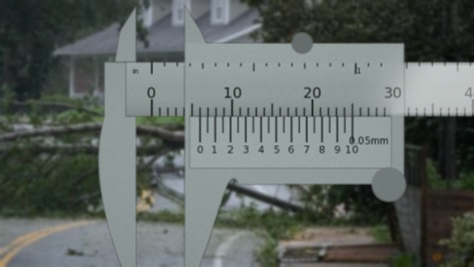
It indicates **6.0** mm
